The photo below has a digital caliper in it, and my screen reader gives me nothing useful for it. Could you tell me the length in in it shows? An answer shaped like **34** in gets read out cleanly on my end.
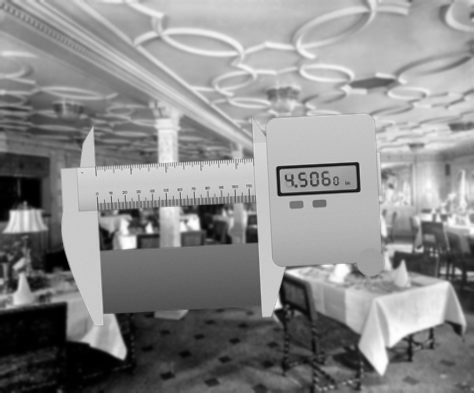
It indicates **4.5060** in
